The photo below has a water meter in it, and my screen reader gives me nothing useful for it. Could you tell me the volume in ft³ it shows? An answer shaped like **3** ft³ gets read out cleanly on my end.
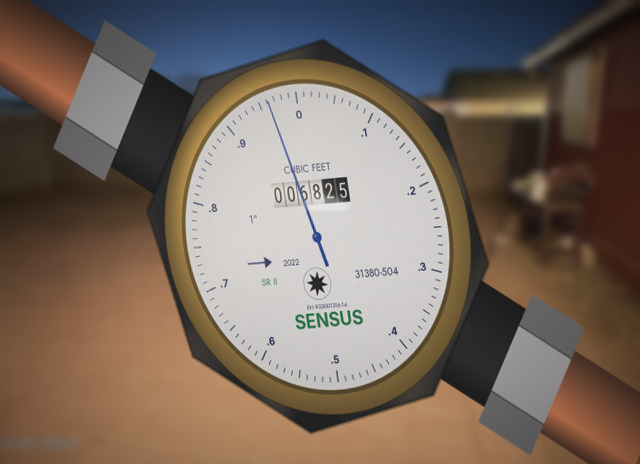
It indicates **6824.96** ft³
